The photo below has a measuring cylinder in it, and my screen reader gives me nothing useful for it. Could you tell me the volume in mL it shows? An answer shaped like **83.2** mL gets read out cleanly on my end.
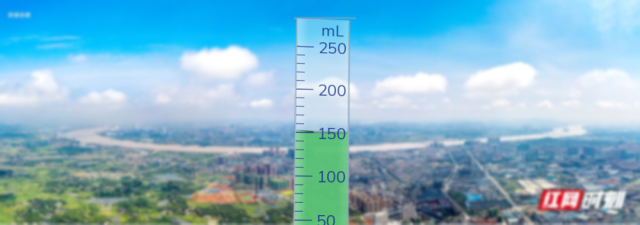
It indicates **150** mL
